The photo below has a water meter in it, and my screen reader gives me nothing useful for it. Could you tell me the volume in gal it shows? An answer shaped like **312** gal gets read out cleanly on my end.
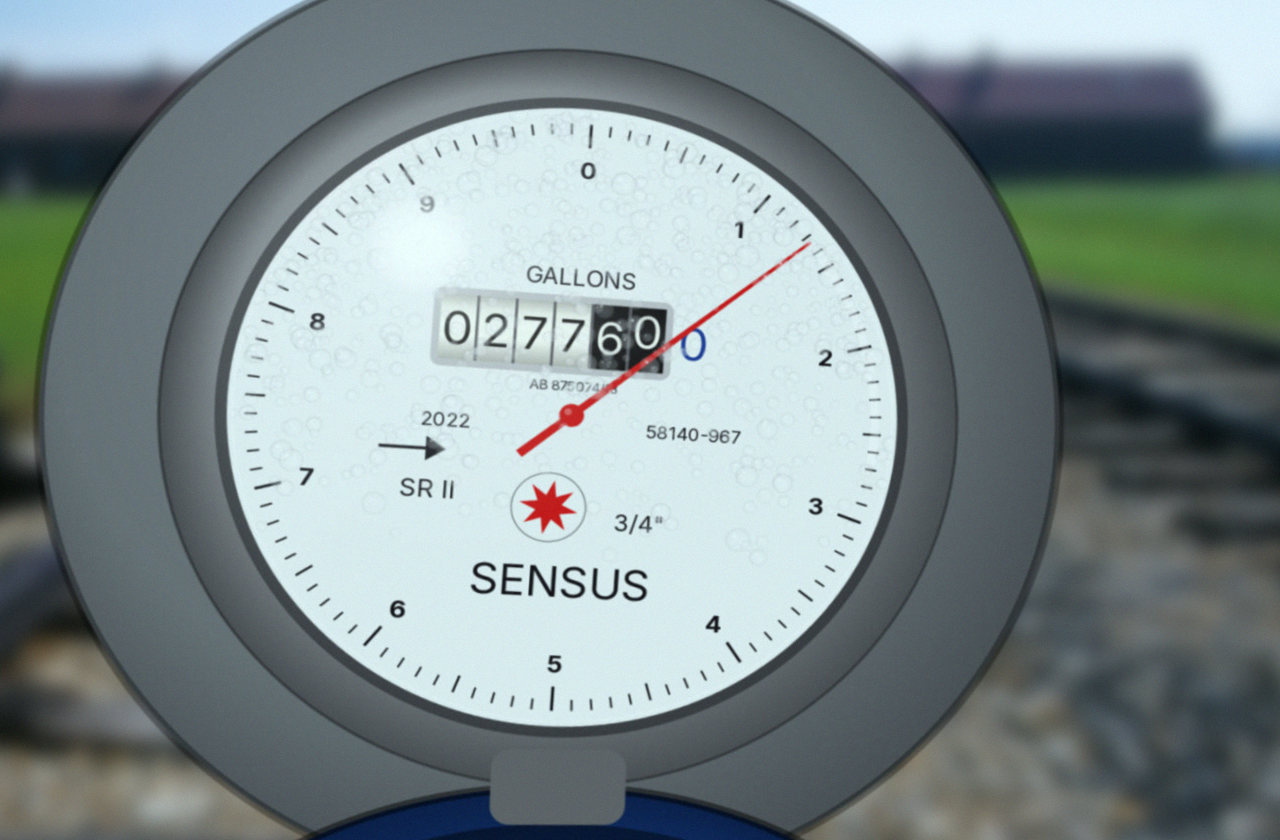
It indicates **277601.3** gal
